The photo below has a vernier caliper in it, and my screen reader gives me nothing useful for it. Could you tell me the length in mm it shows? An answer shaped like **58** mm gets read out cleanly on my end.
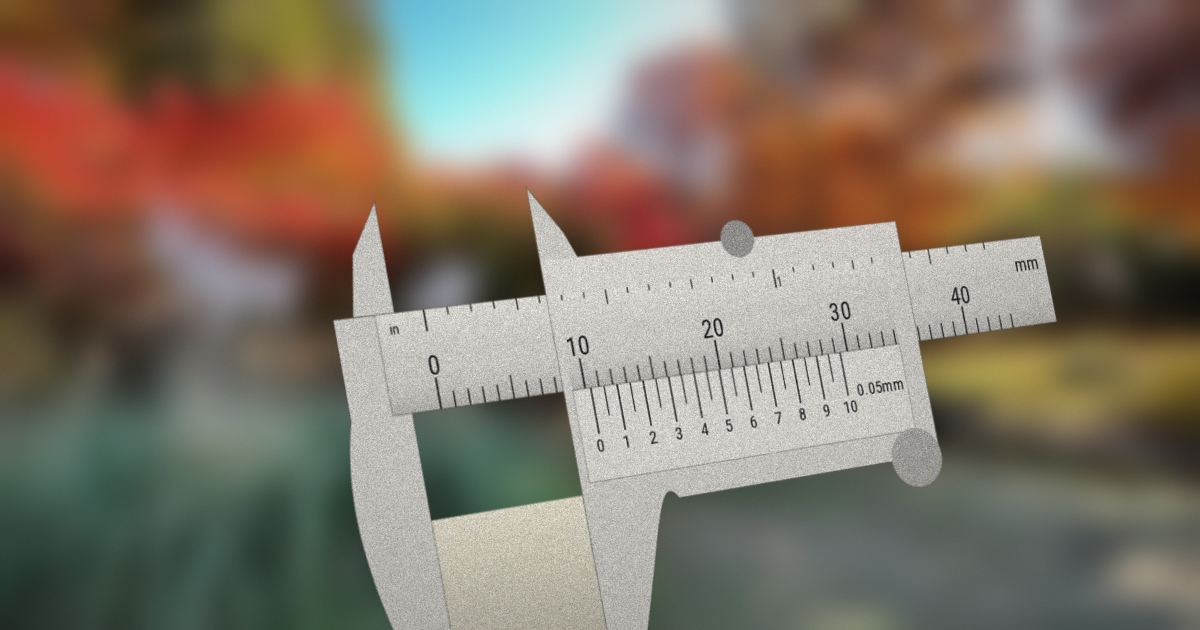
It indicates **10.4** mm
